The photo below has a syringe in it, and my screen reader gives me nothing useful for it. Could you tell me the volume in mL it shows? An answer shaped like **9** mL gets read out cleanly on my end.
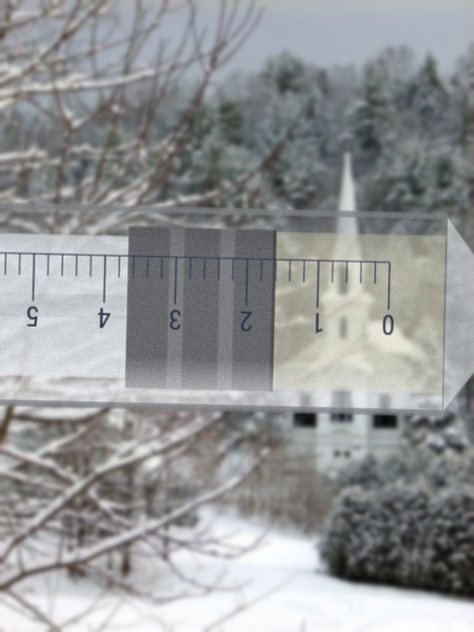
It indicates **1.6** mL
